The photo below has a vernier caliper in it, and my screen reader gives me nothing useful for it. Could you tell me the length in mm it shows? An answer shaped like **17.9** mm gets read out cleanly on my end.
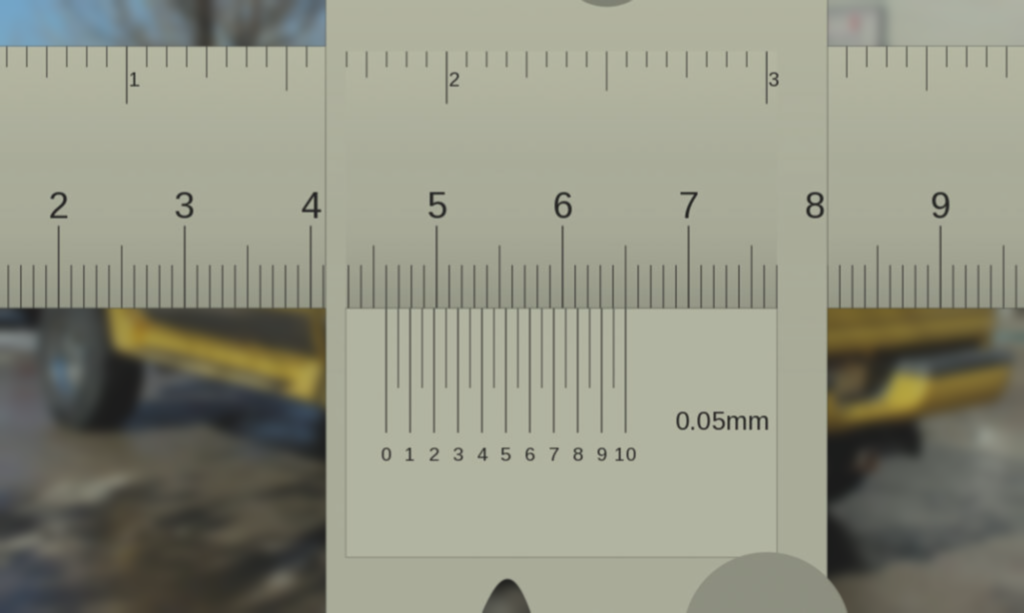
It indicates **46.0** mm
